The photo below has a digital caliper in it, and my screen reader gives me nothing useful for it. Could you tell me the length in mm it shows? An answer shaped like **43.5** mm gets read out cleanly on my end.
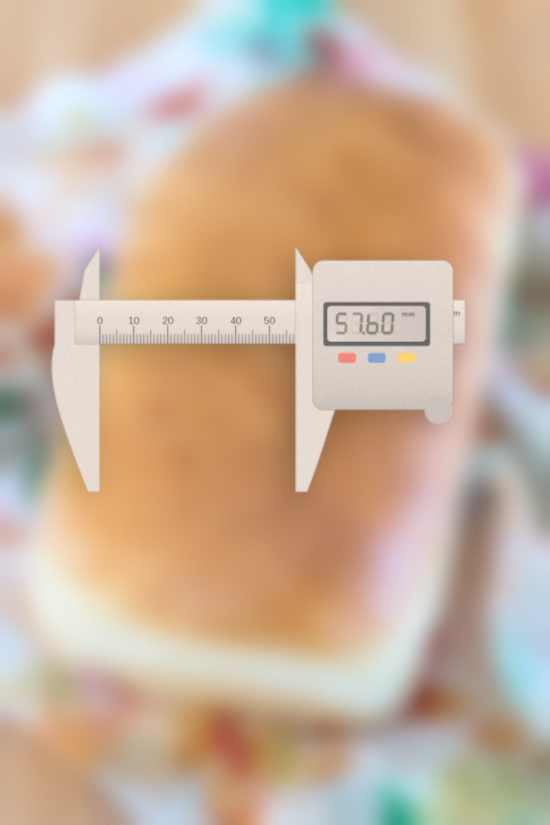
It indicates **57.60** mm
